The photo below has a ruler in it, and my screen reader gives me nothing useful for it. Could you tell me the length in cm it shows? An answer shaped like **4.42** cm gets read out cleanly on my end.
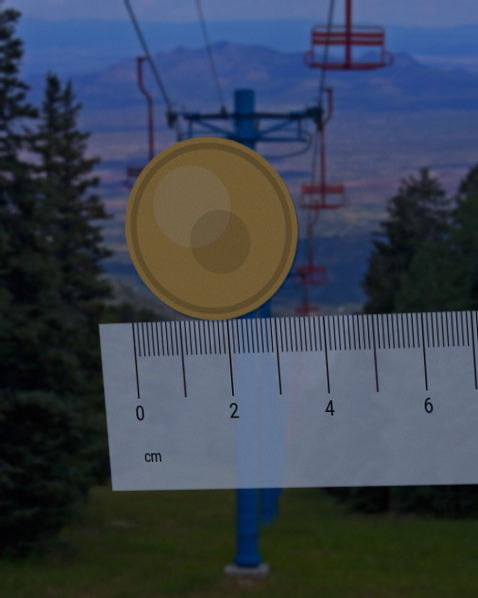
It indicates **3.6** cm
